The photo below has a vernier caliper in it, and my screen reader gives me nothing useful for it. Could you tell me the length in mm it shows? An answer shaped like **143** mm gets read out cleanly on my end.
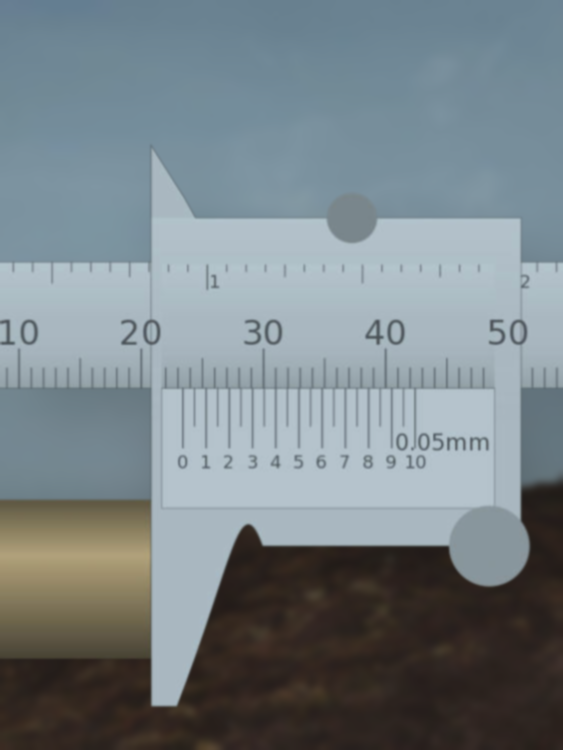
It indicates **23.4** mm
